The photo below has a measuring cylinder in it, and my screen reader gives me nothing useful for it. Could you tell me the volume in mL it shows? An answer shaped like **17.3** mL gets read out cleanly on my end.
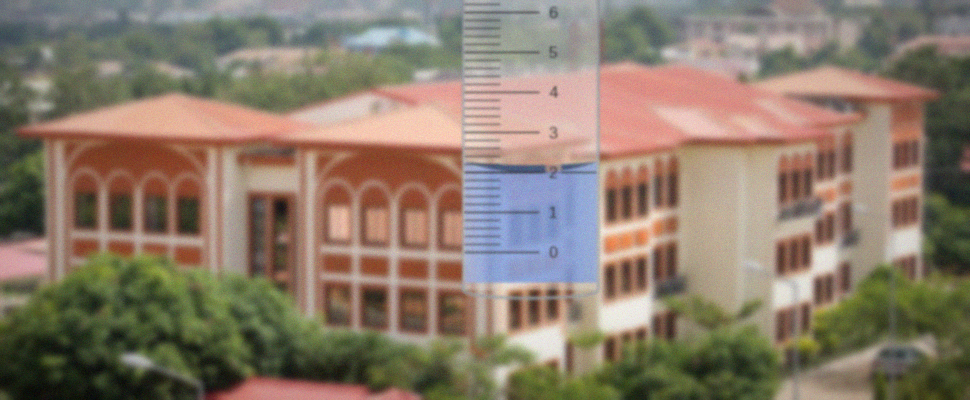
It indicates **2** mL
